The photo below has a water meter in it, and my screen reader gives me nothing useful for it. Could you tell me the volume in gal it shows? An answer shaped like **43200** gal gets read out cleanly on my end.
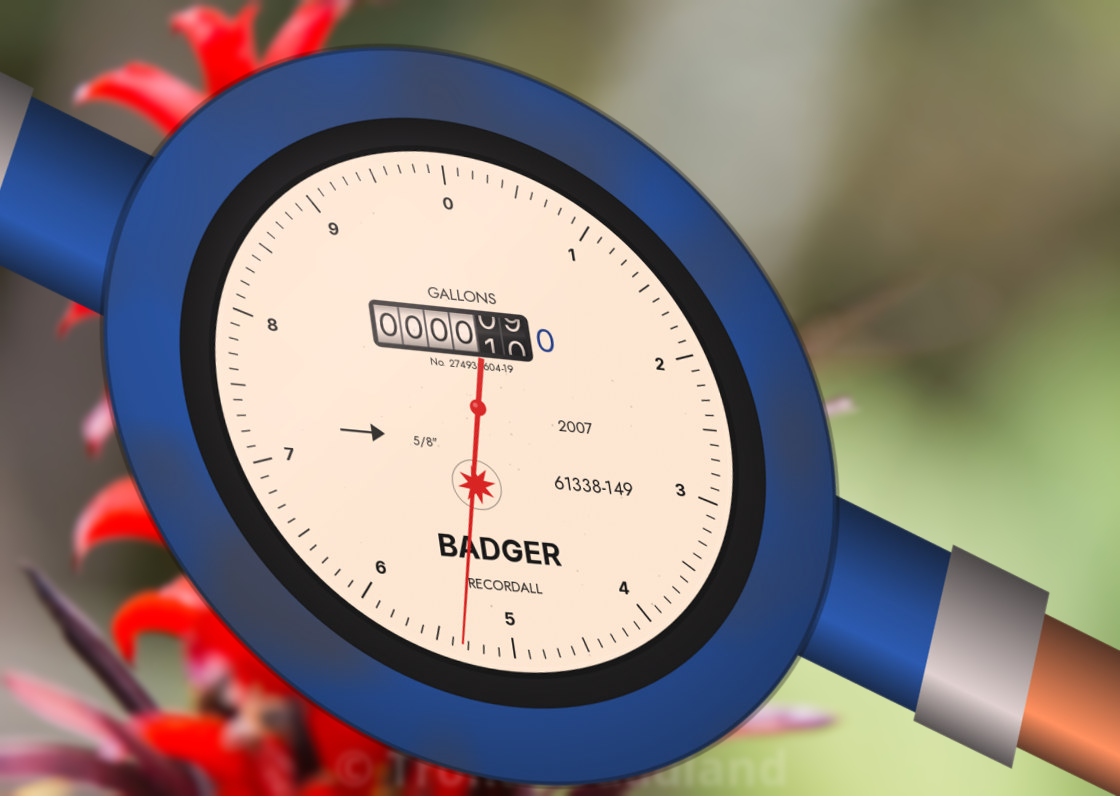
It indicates **95.3** gal
